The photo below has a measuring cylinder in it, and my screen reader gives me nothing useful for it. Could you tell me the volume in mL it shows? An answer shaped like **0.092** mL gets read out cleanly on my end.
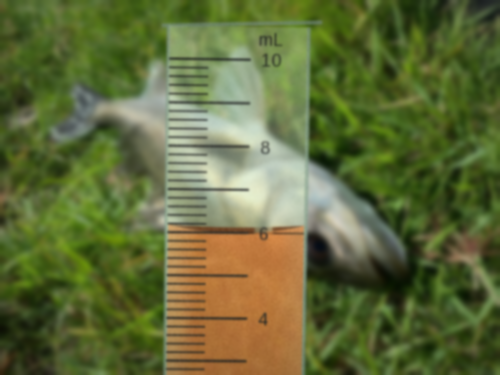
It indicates **6** mL
